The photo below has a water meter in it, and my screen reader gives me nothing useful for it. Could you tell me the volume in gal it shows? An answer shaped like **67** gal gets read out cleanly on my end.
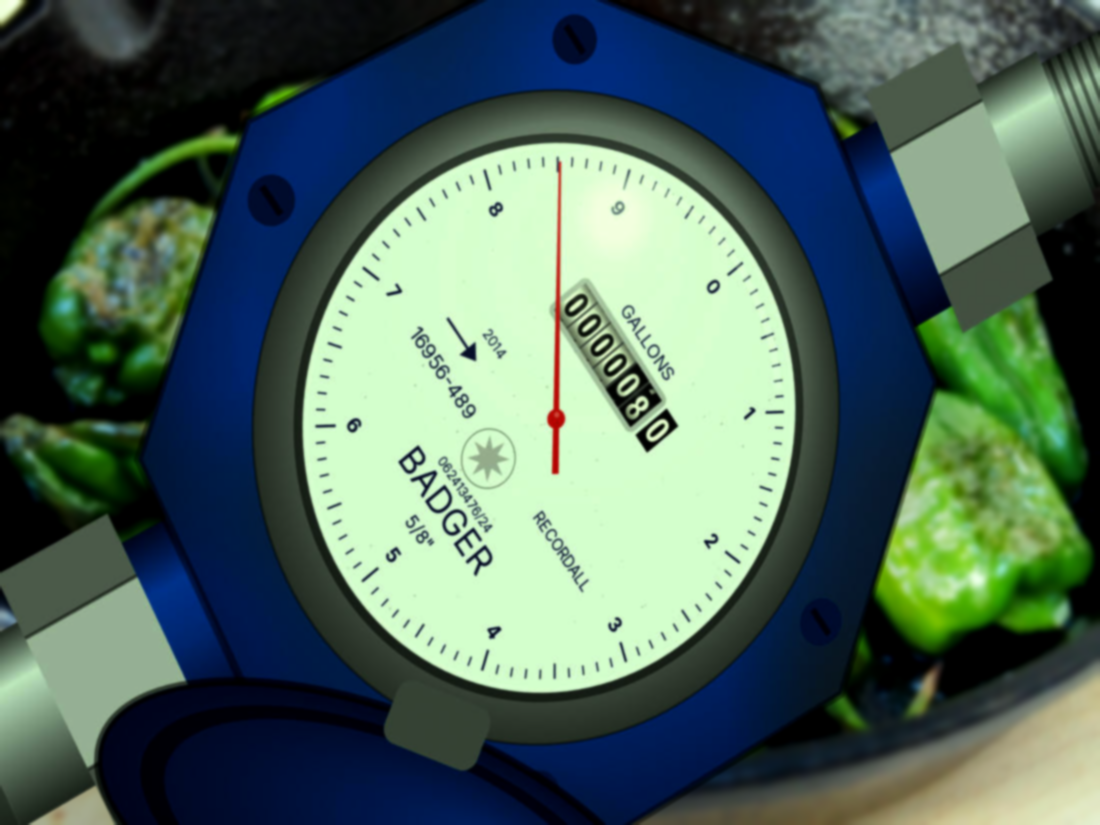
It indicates **78.5** gal
